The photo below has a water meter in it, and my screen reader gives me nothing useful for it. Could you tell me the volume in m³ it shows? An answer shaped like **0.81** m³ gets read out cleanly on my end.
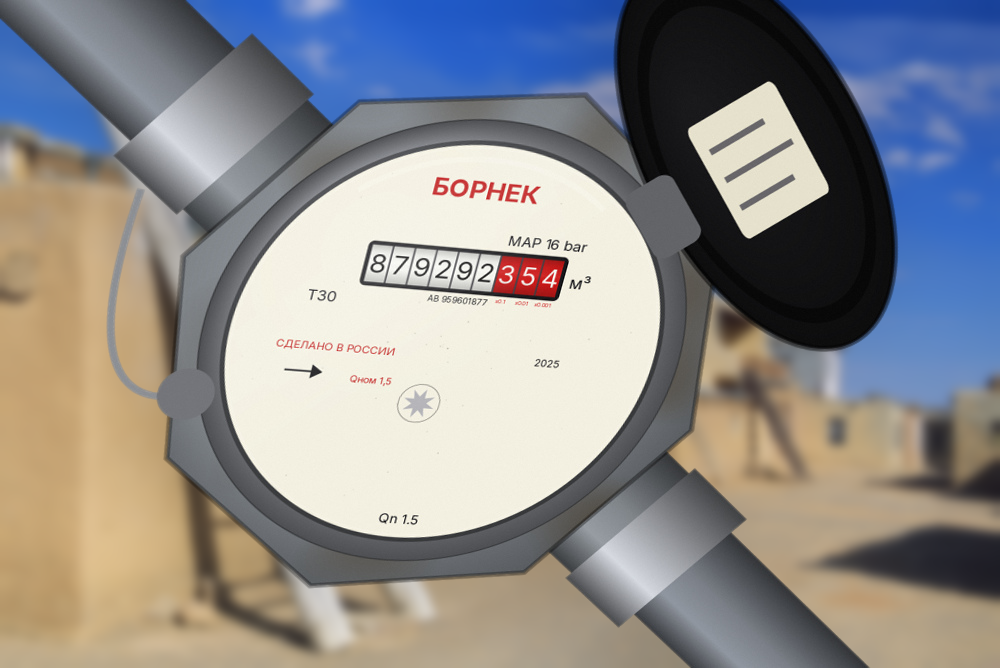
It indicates **879292.354** m³
